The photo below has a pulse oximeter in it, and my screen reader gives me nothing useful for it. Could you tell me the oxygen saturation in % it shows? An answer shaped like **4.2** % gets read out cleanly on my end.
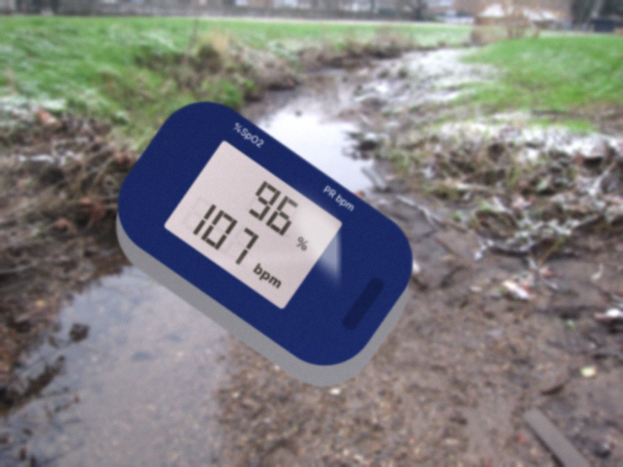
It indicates **96** %
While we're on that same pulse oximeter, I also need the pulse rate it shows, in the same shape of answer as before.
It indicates **107** bpm
